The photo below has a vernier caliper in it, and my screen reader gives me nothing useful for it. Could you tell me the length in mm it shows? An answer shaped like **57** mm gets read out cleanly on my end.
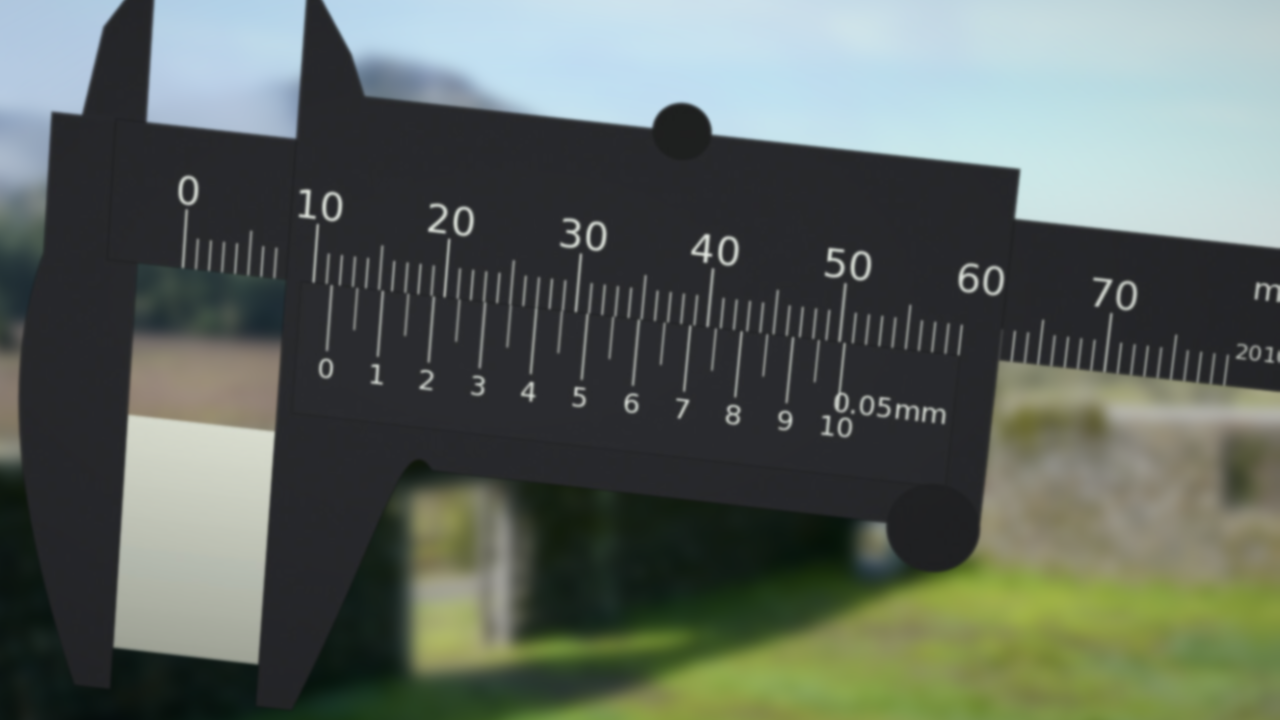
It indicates **11.4** mm
